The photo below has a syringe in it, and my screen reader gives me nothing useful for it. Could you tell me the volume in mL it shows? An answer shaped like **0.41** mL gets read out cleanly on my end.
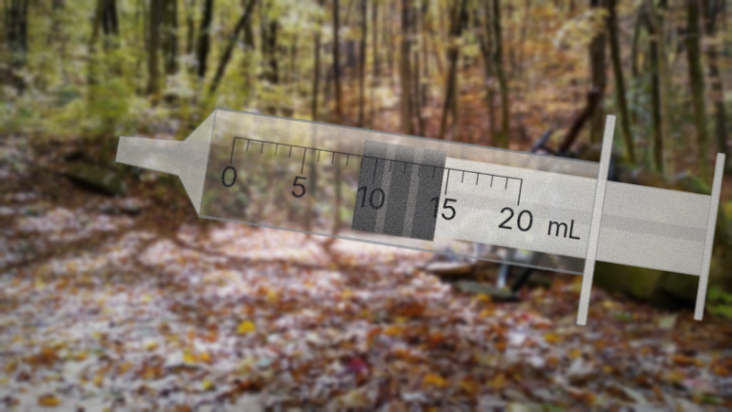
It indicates **9** mL
